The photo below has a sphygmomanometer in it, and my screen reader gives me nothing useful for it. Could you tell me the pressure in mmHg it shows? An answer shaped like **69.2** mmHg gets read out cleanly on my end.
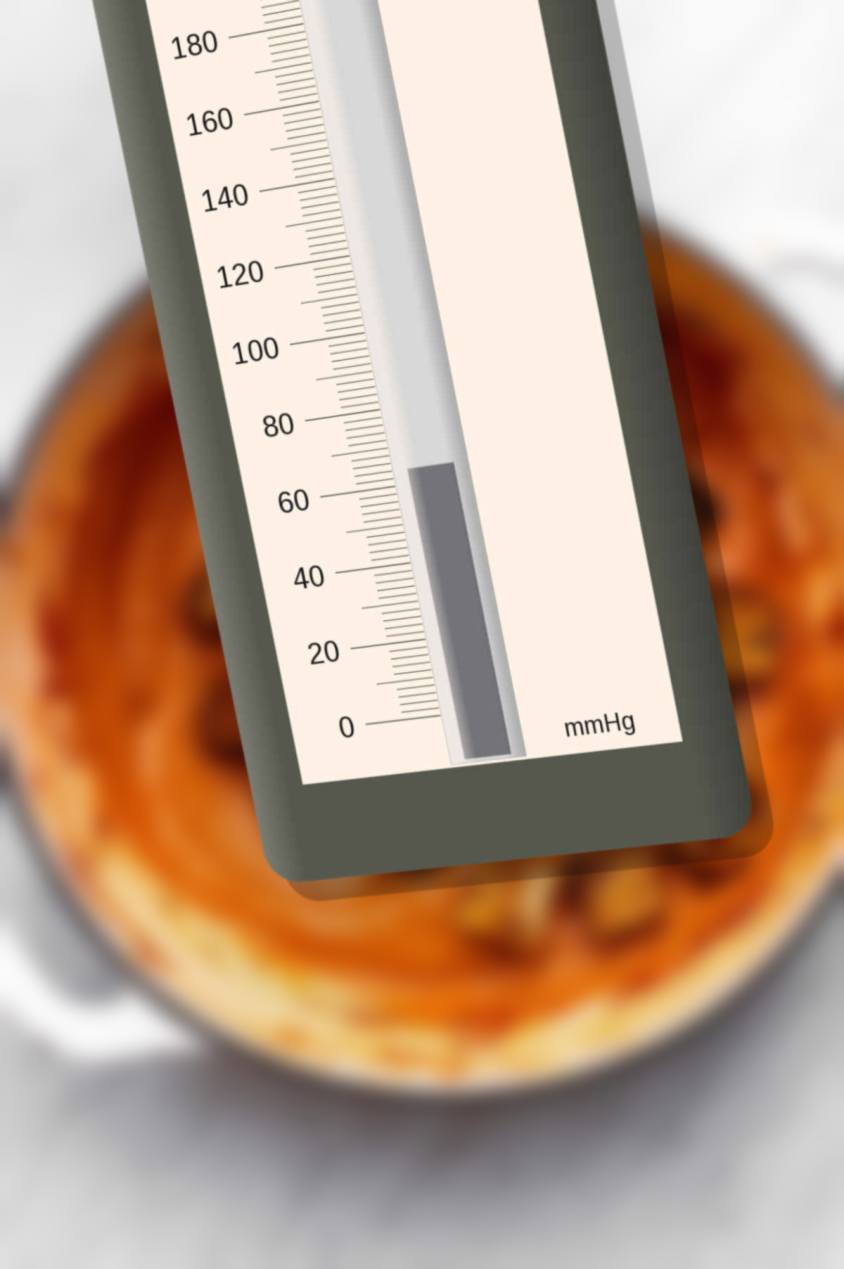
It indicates **64** mmHg
